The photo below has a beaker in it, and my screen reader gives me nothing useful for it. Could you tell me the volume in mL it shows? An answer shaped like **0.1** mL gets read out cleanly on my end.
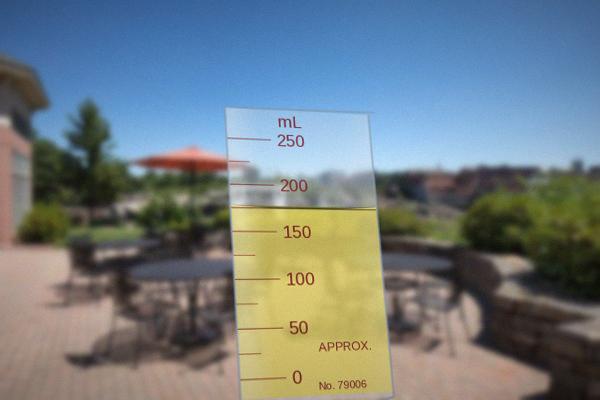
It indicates **175** mL
